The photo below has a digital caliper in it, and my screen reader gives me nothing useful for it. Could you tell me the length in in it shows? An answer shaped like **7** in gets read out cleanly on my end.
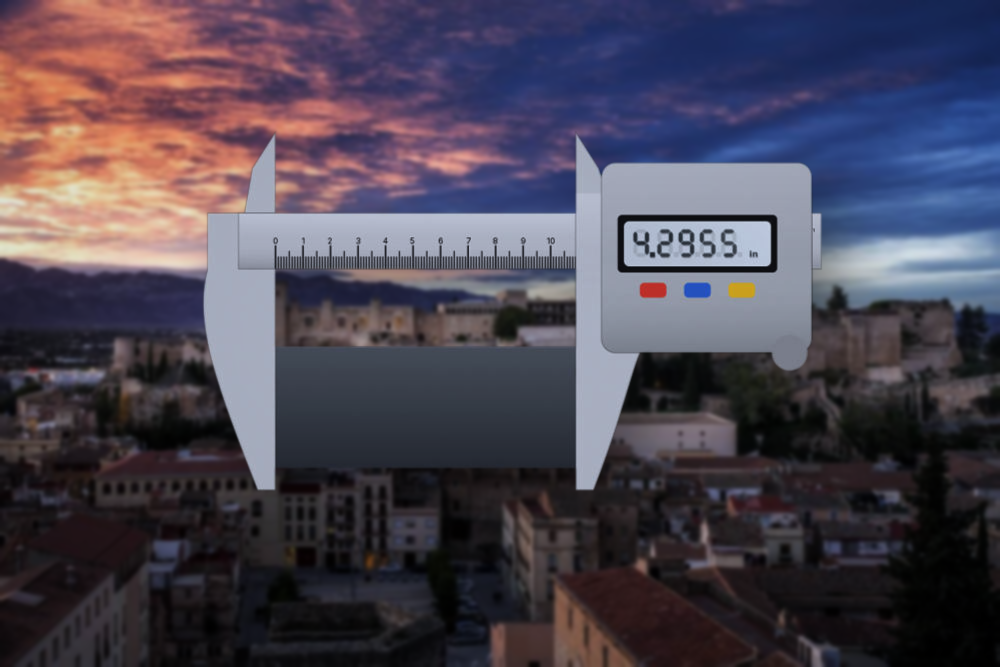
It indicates **4.2955** in
